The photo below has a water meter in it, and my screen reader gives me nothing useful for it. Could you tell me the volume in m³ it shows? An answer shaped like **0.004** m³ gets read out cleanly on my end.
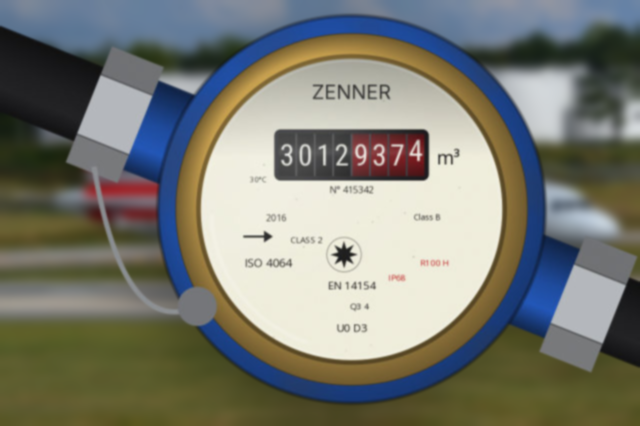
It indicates **3012.9374** m³
